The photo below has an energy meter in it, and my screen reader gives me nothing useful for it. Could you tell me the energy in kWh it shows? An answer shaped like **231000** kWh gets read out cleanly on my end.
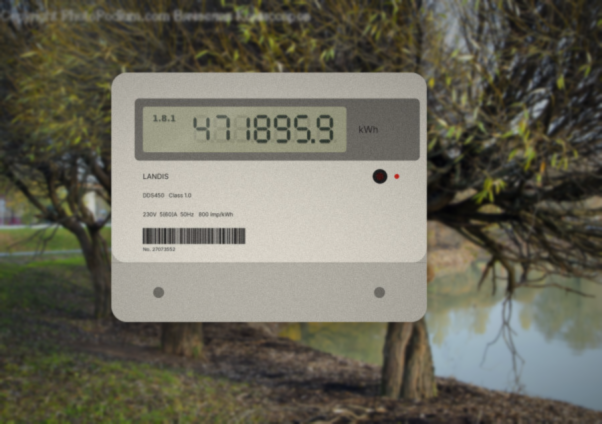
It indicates **471895.9** kWh
